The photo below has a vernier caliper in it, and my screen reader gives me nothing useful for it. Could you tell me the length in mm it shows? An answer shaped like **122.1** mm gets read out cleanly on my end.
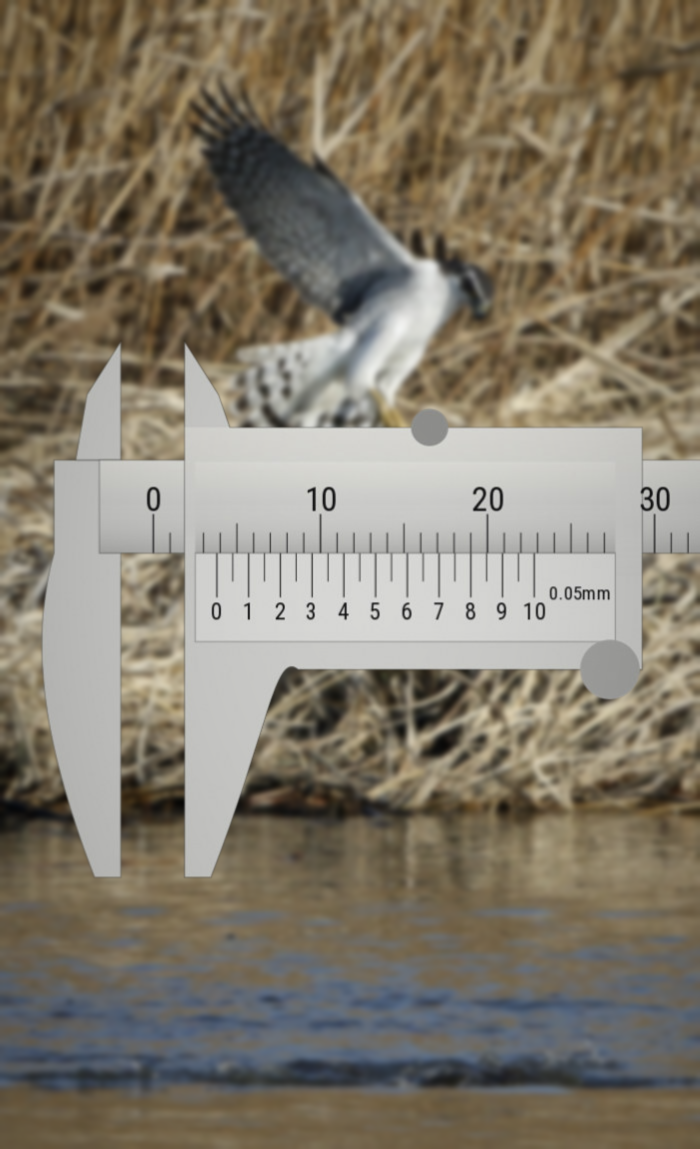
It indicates **3.8** mm
